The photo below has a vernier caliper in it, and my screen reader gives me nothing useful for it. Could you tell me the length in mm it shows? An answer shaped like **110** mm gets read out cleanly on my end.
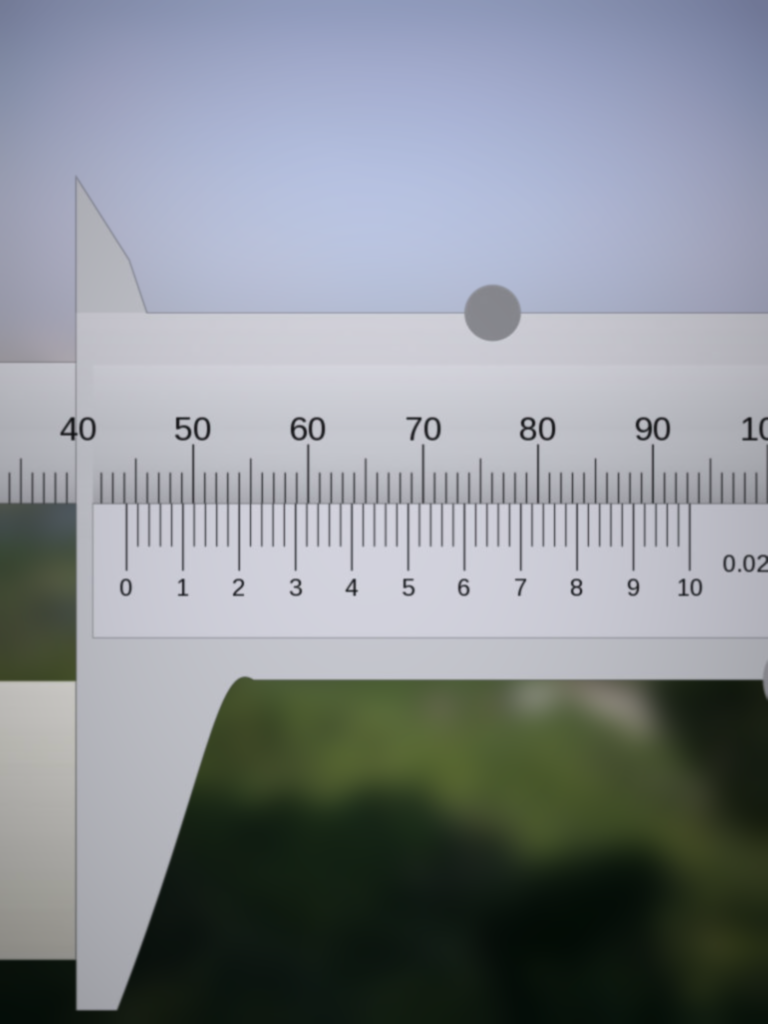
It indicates **44.2** mm
